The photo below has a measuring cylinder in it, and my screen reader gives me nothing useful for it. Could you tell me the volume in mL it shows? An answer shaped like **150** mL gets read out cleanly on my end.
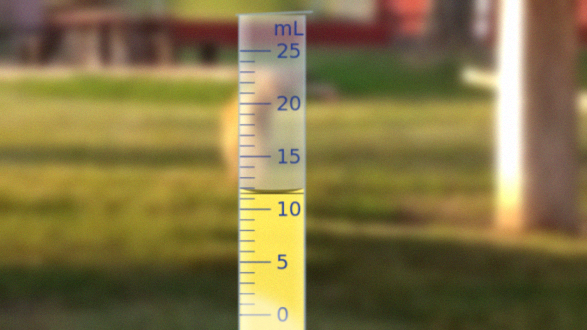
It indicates **11.5** mL
